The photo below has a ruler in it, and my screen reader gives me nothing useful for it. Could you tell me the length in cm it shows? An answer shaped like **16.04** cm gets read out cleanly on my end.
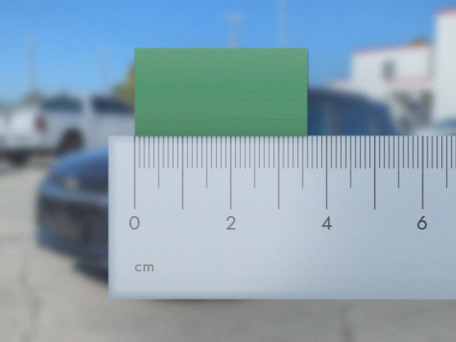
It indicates **3.6** cm
